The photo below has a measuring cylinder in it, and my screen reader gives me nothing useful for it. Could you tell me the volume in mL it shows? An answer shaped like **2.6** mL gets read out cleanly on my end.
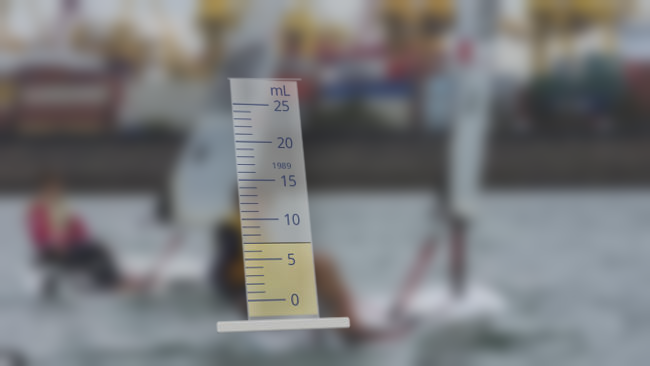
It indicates **7** mL
